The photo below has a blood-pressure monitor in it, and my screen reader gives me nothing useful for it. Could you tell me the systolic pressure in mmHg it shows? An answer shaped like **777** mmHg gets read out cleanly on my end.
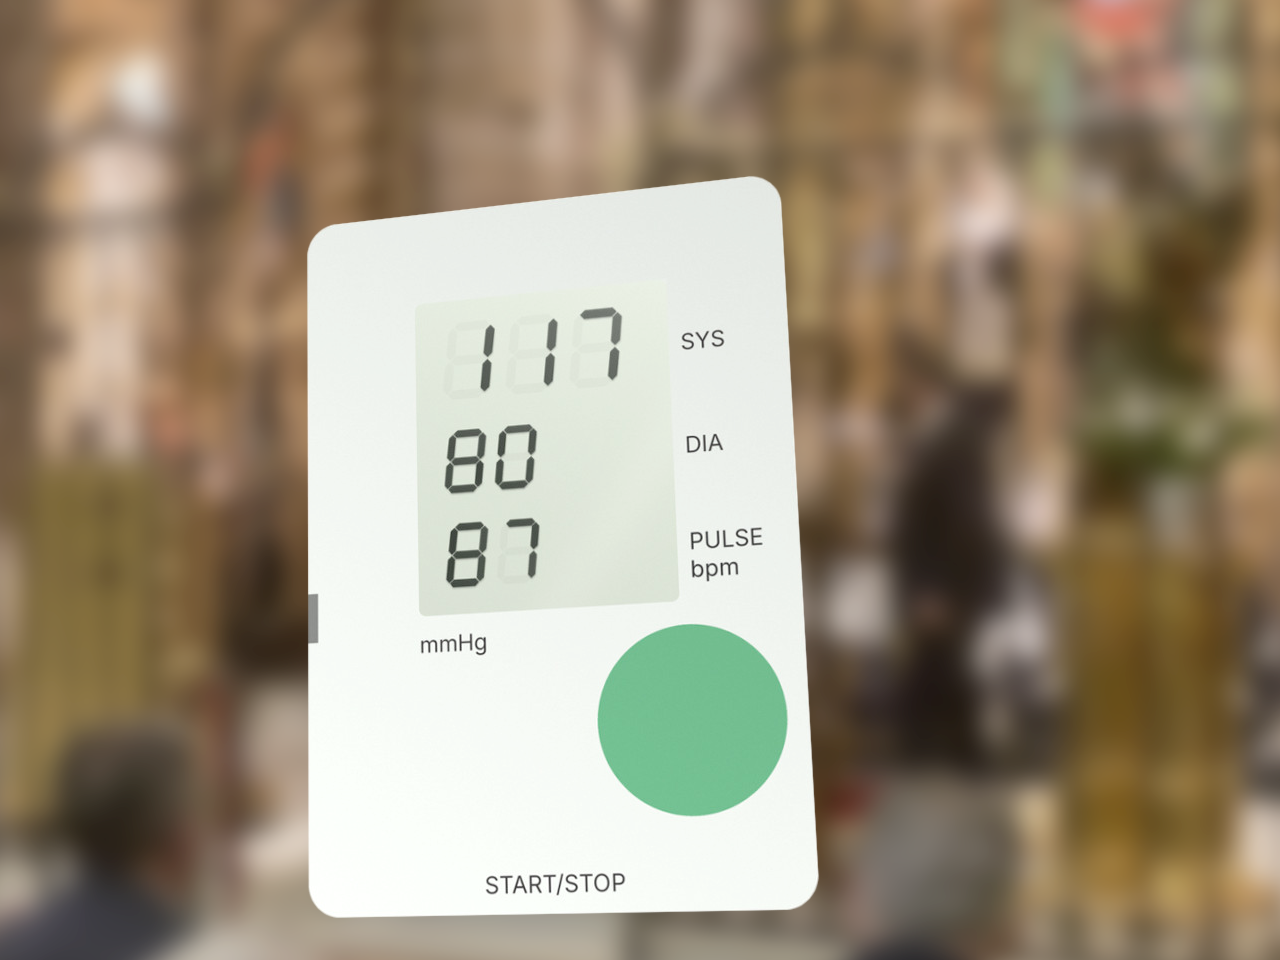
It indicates **117** mmHg
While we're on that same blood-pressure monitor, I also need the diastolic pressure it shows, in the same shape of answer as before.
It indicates **80** mmHg
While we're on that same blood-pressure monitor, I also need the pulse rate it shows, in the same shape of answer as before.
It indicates **87** bpm
